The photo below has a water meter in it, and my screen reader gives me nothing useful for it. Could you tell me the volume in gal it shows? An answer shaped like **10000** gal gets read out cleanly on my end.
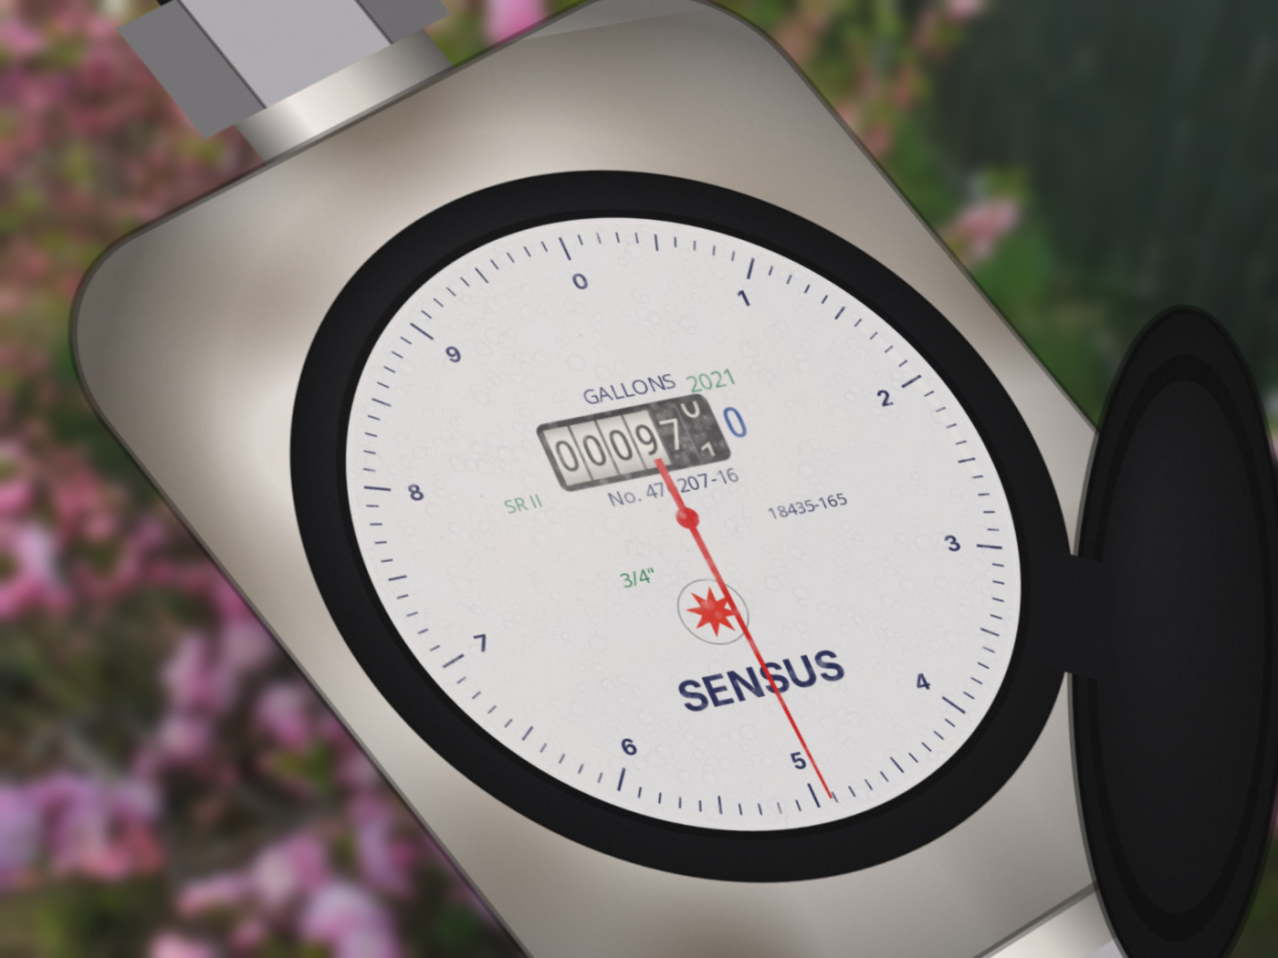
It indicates **9704.9** gal
